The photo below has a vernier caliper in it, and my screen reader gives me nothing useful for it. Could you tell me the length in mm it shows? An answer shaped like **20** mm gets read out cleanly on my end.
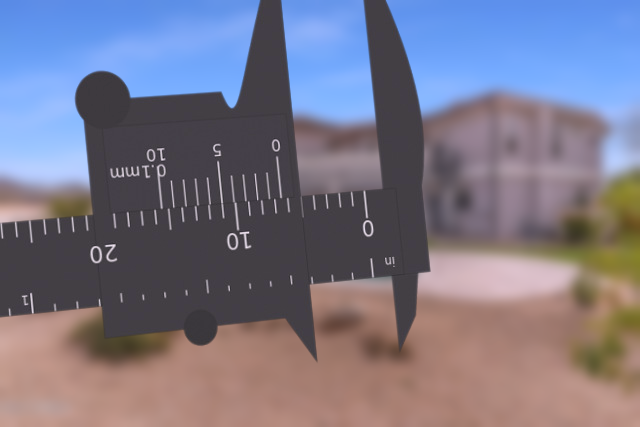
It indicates **6.5** mm
